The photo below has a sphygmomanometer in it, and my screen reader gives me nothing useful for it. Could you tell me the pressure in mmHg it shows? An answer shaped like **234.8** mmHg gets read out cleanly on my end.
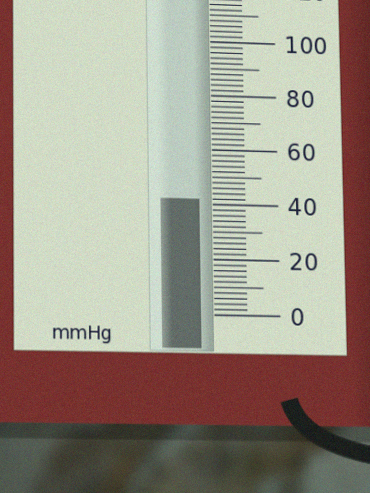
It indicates **42** mmHg
